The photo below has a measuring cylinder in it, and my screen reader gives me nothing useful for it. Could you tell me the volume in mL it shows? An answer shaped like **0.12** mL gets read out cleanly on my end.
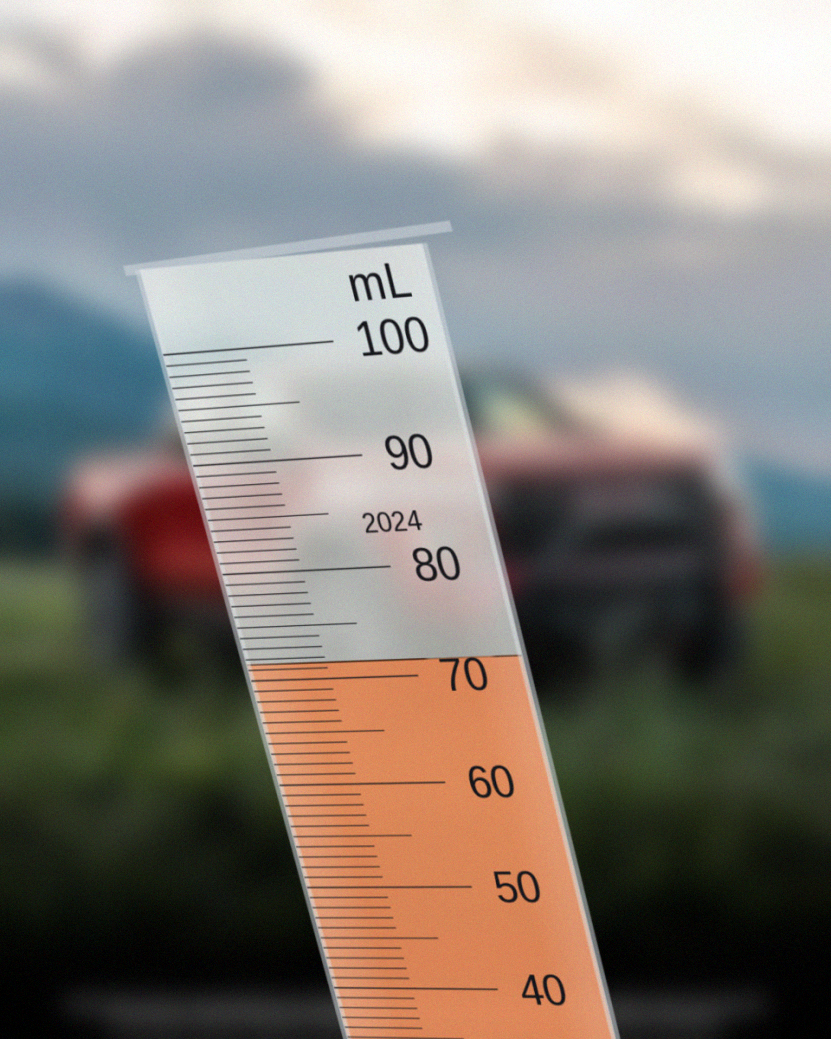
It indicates **71.5** mL
